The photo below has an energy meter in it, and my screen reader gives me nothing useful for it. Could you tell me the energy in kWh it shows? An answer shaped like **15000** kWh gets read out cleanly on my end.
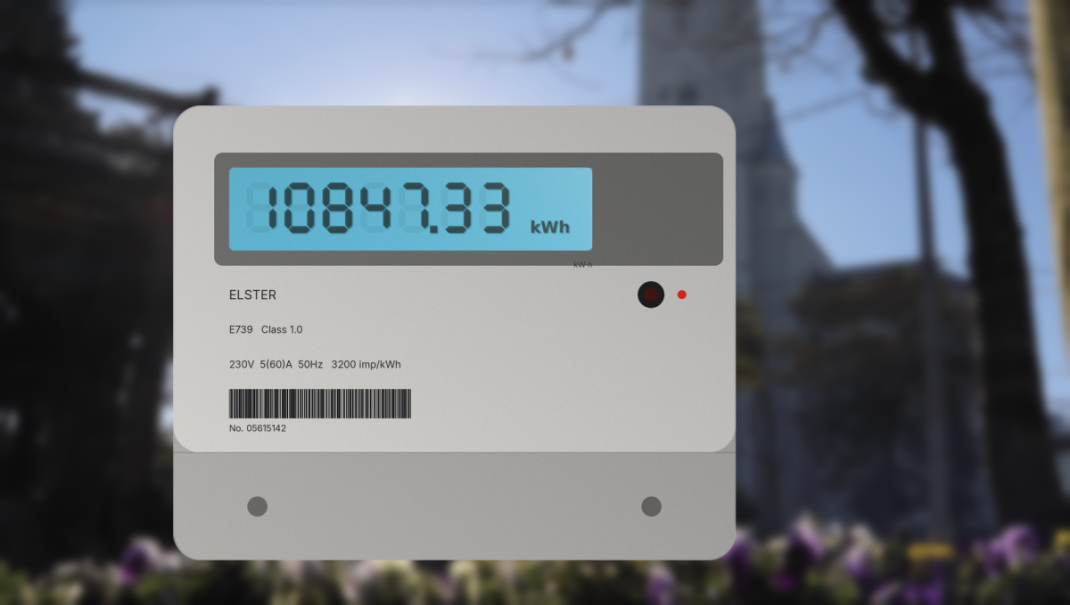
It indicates **10847.33** kWh
